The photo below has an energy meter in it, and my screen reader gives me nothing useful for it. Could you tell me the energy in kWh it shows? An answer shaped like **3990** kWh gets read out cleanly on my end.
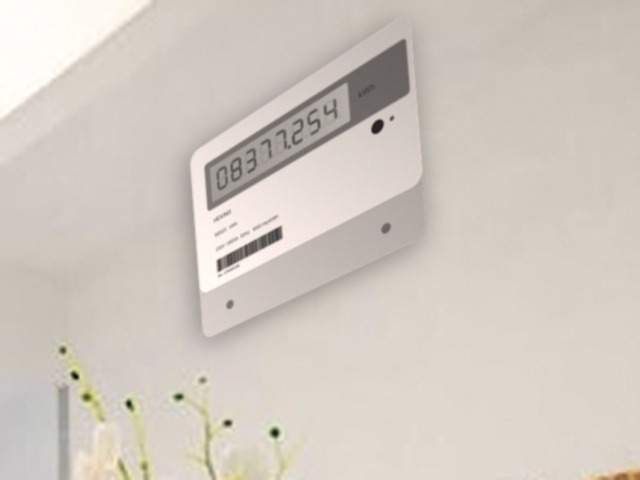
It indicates **8377.254** kWh
